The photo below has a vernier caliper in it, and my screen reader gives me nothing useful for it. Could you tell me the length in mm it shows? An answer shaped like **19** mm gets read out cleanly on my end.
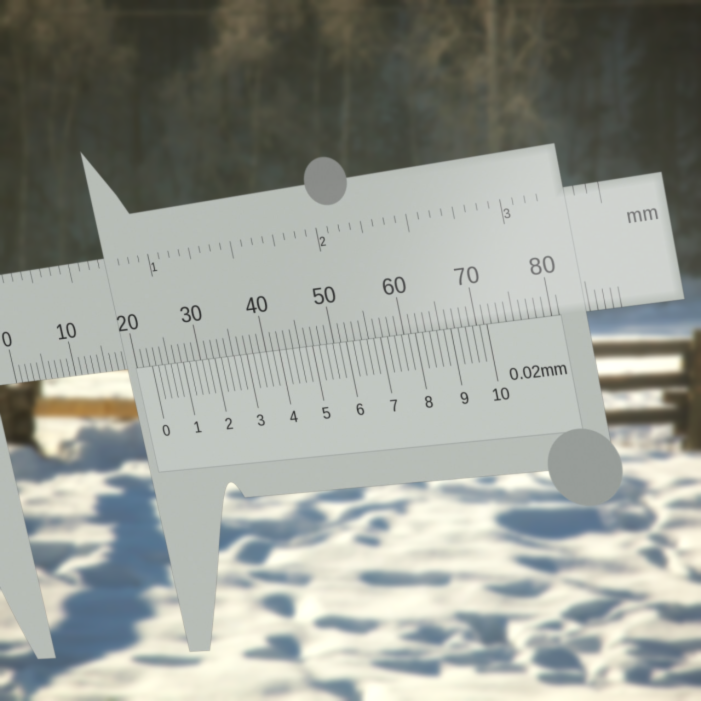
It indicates **22.4** mm
